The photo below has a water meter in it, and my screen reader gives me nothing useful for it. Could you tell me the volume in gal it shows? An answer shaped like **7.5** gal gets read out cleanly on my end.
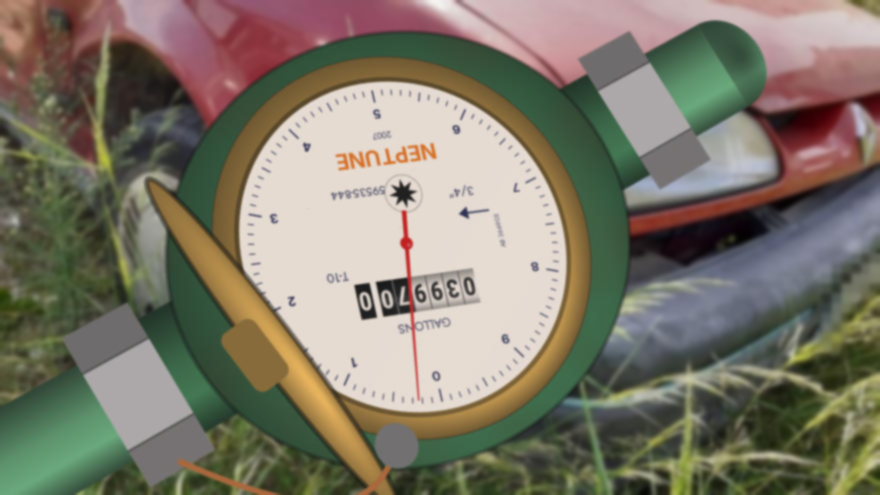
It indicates **399700.2** gal
